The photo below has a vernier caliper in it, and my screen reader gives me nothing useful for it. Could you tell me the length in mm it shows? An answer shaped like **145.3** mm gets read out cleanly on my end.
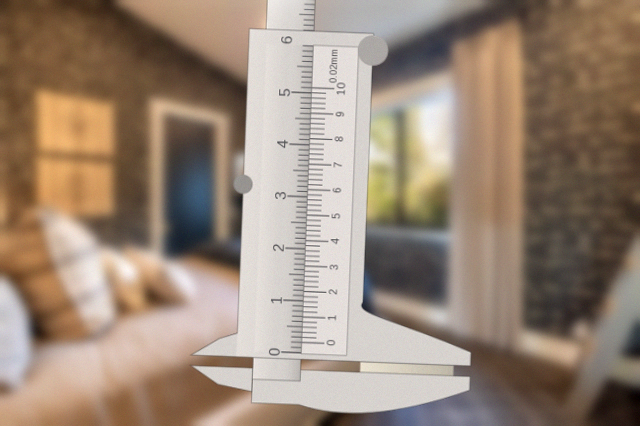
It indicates **2.0** mm
